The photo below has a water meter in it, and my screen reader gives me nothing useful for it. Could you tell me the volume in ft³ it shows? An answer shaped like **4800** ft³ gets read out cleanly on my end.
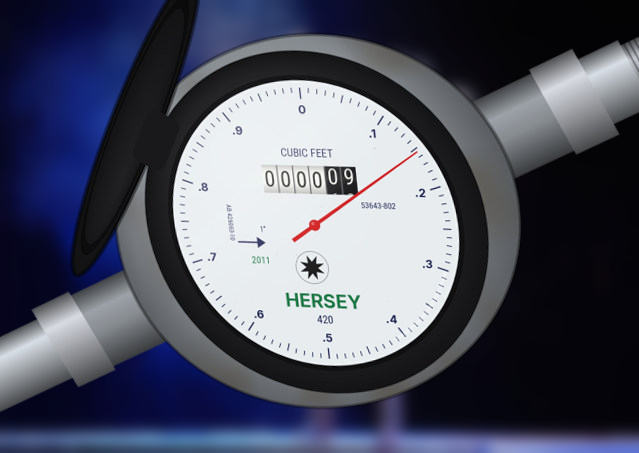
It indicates **9.15** ft³
